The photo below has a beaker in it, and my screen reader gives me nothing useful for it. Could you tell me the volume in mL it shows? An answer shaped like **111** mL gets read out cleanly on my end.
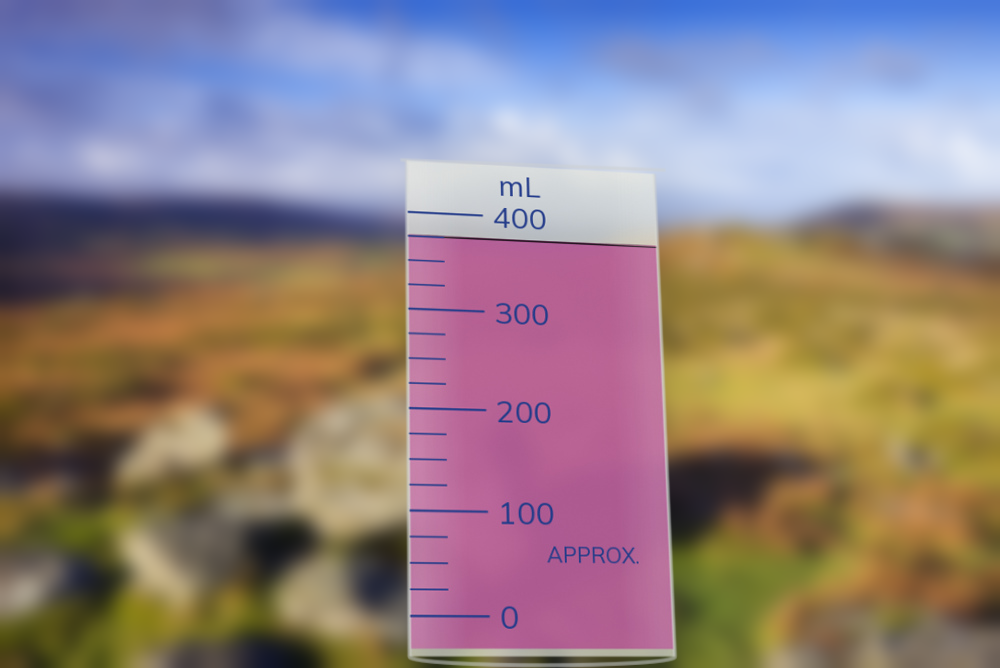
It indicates **375** mL
